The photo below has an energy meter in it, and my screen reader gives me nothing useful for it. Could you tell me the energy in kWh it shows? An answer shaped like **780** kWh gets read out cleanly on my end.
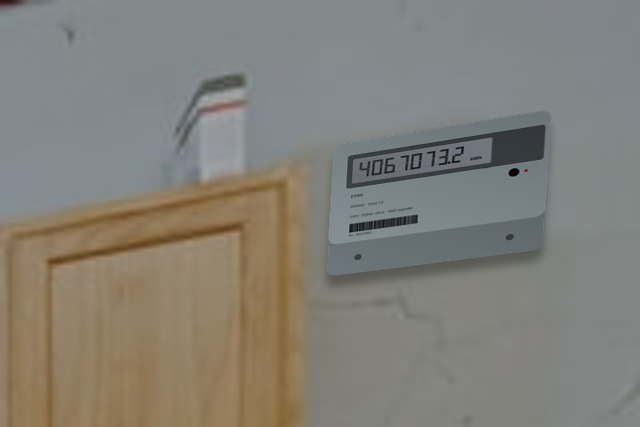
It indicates **4067073.2** kWh
